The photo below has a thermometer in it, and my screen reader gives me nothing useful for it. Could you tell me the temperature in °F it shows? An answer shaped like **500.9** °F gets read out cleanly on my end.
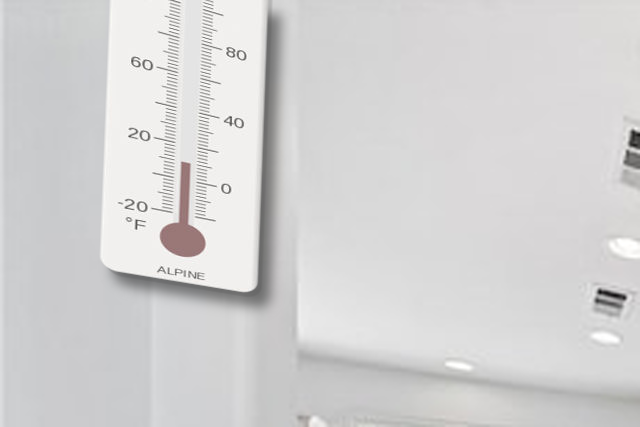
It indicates **10** °F
